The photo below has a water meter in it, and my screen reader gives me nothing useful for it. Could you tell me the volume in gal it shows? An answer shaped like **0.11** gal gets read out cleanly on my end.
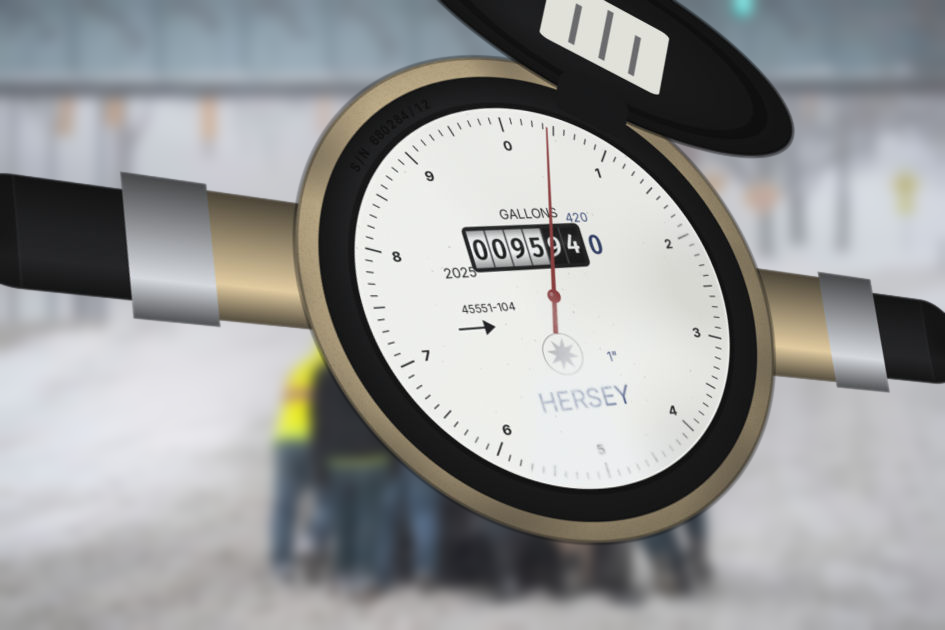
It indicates **95940.4** gal
